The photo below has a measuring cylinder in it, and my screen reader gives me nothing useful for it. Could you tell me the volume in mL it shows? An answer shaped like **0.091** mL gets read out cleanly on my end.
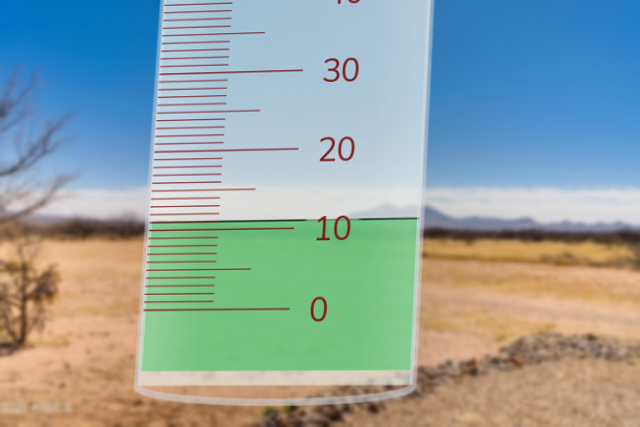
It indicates **11** mL
